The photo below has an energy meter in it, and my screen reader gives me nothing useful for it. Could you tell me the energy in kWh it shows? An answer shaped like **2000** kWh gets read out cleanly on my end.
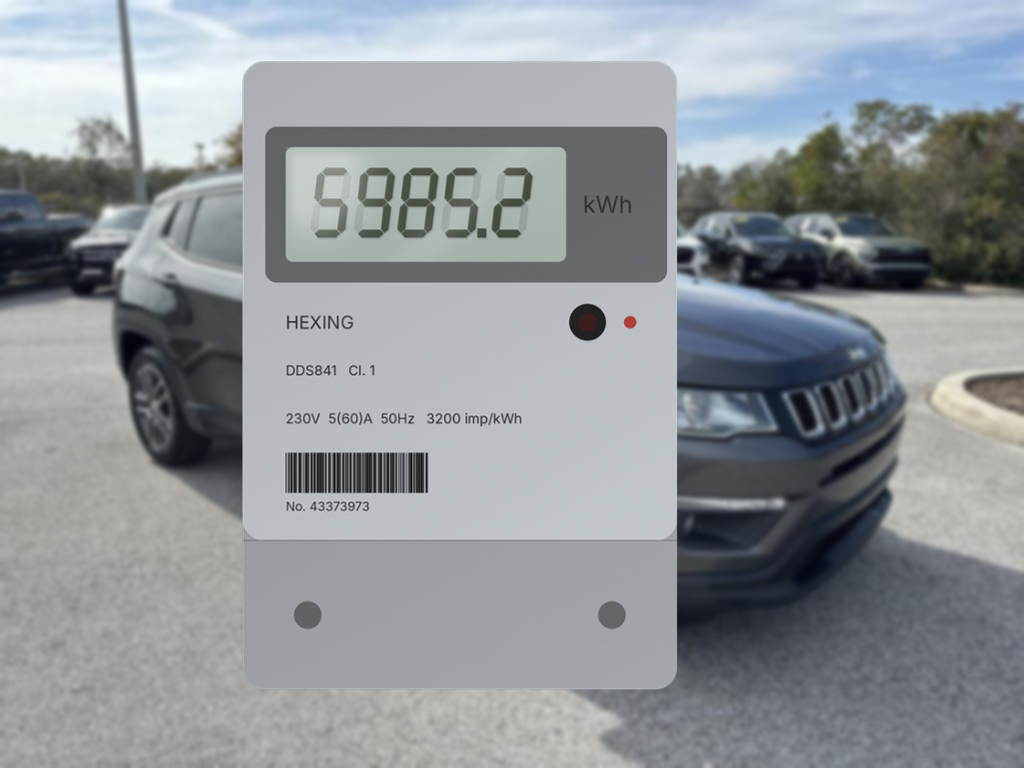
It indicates **5985.2** kWh
